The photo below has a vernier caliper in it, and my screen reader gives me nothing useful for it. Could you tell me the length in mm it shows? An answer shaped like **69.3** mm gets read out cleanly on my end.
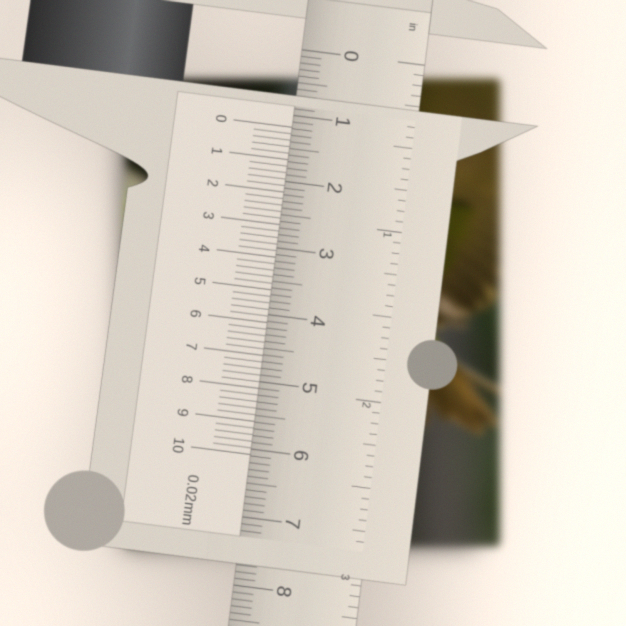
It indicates **11.8** mm
